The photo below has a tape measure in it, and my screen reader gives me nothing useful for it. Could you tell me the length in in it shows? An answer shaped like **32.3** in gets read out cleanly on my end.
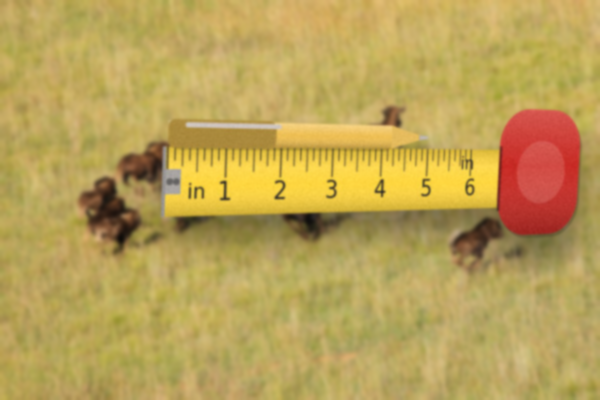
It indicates **5** in
